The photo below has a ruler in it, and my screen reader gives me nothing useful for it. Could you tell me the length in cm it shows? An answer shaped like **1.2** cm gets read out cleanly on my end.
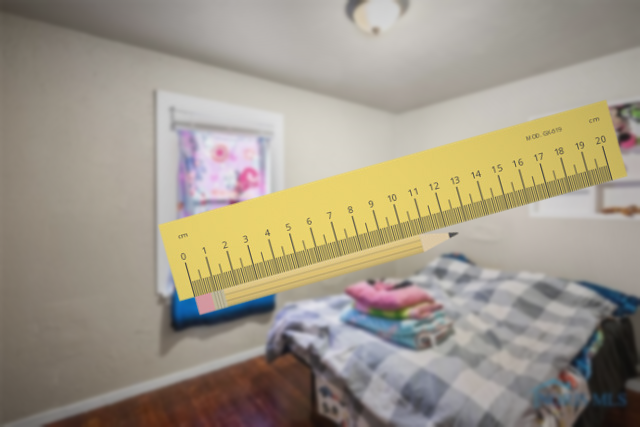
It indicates **12.5** cm
